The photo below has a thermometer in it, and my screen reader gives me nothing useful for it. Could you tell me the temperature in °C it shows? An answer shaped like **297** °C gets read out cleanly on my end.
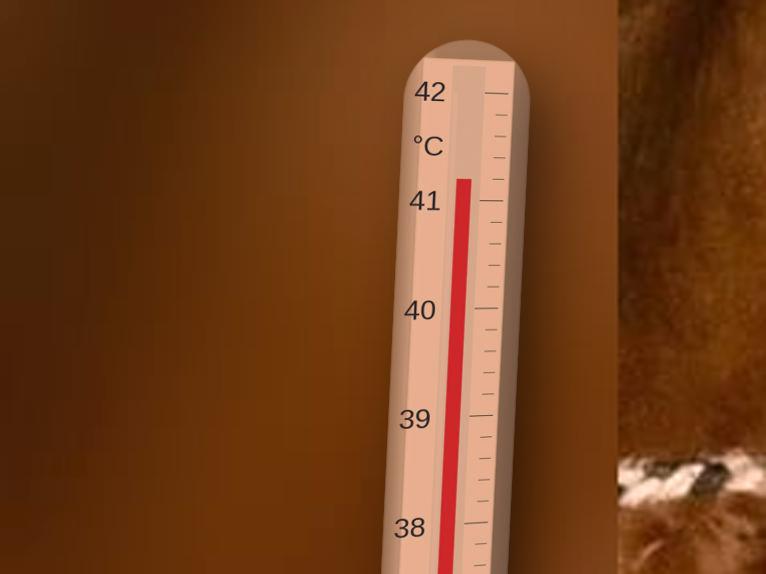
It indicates **41.2** °C
